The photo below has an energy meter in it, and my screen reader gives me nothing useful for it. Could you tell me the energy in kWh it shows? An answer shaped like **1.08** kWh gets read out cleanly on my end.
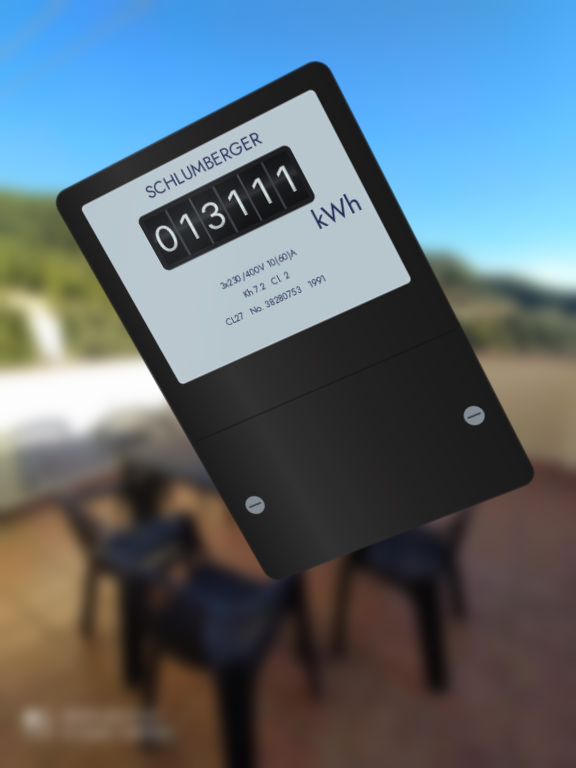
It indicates **13111** kWh
